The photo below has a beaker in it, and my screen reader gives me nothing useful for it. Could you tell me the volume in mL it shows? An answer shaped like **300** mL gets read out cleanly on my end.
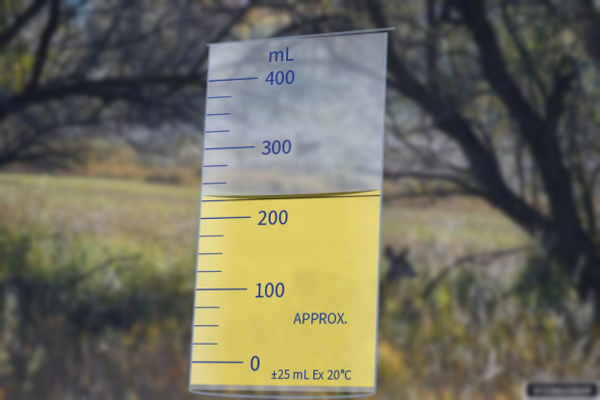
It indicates **225** mL
